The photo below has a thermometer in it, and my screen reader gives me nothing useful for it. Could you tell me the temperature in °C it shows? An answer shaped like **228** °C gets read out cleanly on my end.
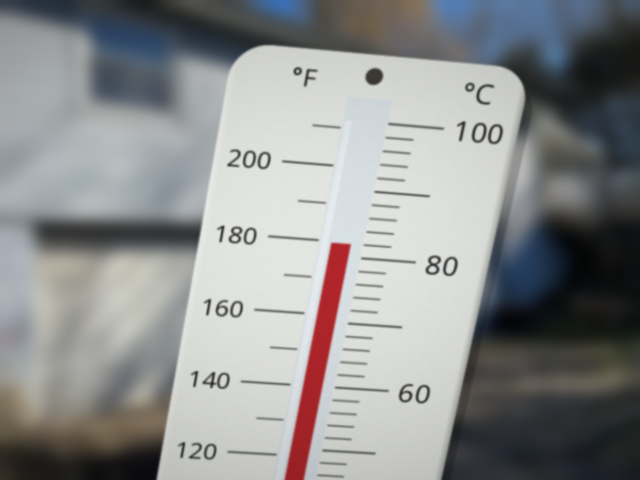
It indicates **82** °C
